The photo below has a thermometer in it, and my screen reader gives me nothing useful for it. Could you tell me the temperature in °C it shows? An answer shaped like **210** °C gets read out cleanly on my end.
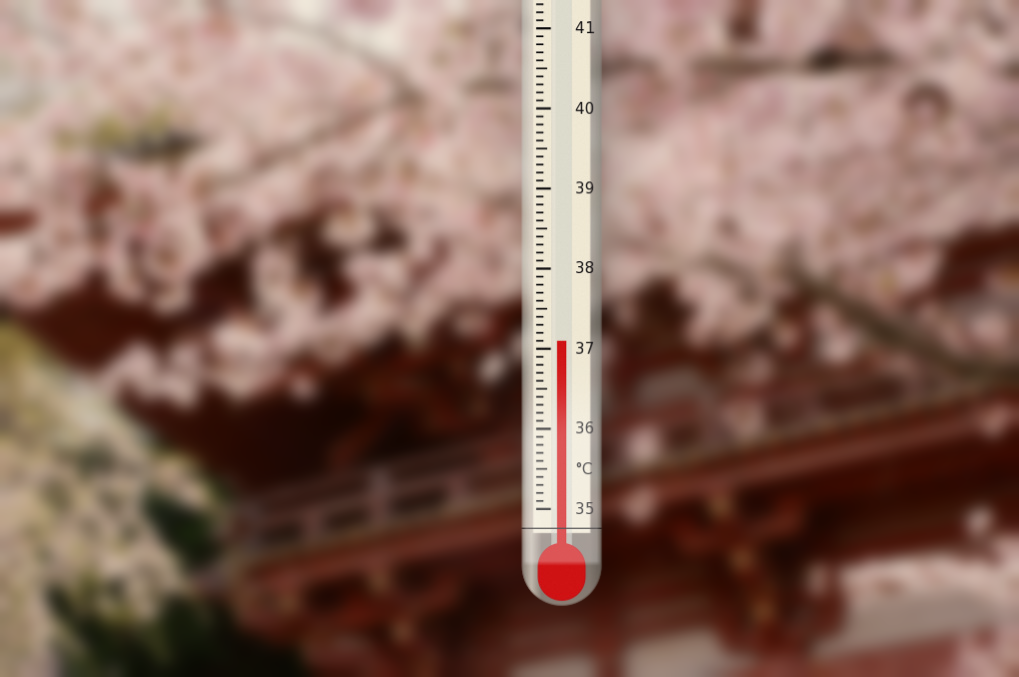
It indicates **37.1** °C
